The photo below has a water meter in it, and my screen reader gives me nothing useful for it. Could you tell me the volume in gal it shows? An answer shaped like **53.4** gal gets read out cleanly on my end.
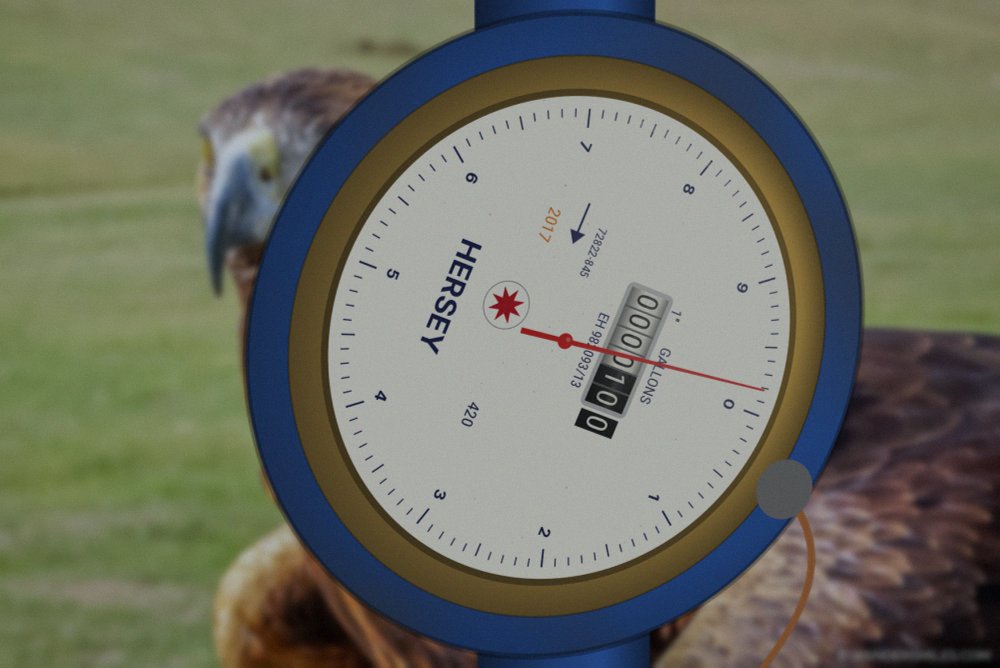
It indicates **99.8** gal
